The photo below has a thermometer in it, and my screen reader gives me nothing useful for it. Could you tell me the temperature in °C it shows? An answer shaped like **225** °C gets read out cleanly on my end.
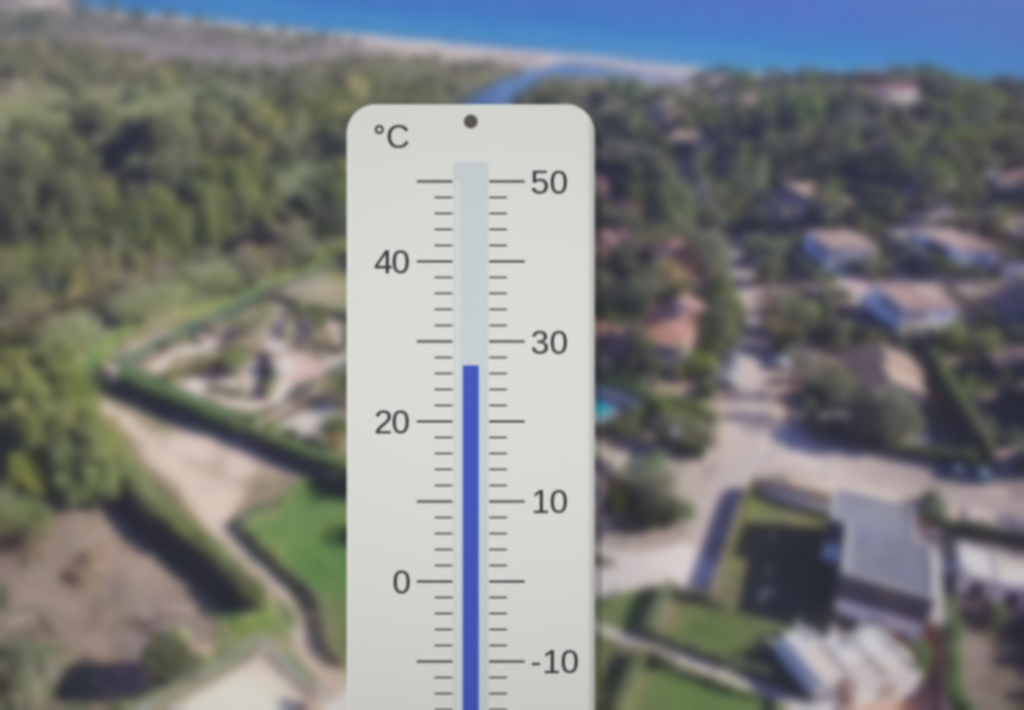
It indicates **27** °C
